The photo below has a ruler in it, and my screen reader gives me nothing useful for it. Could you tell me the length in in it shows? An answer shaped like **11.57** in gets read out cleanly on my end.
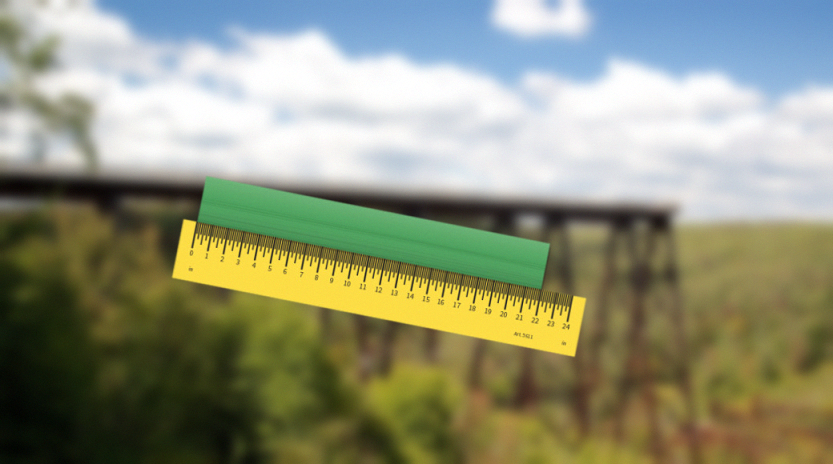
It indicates **22** in
